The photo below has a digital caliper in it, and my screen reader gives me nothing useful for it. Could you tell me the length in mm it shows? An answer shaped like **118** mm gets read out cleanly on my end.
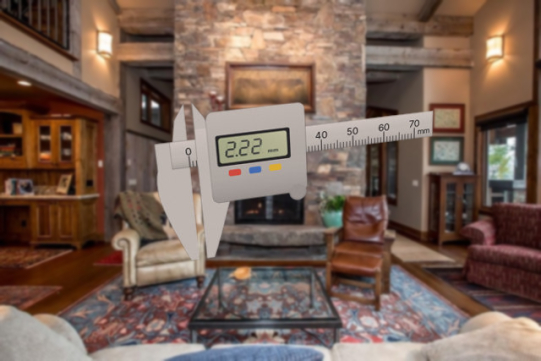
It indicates **2.22** mm
